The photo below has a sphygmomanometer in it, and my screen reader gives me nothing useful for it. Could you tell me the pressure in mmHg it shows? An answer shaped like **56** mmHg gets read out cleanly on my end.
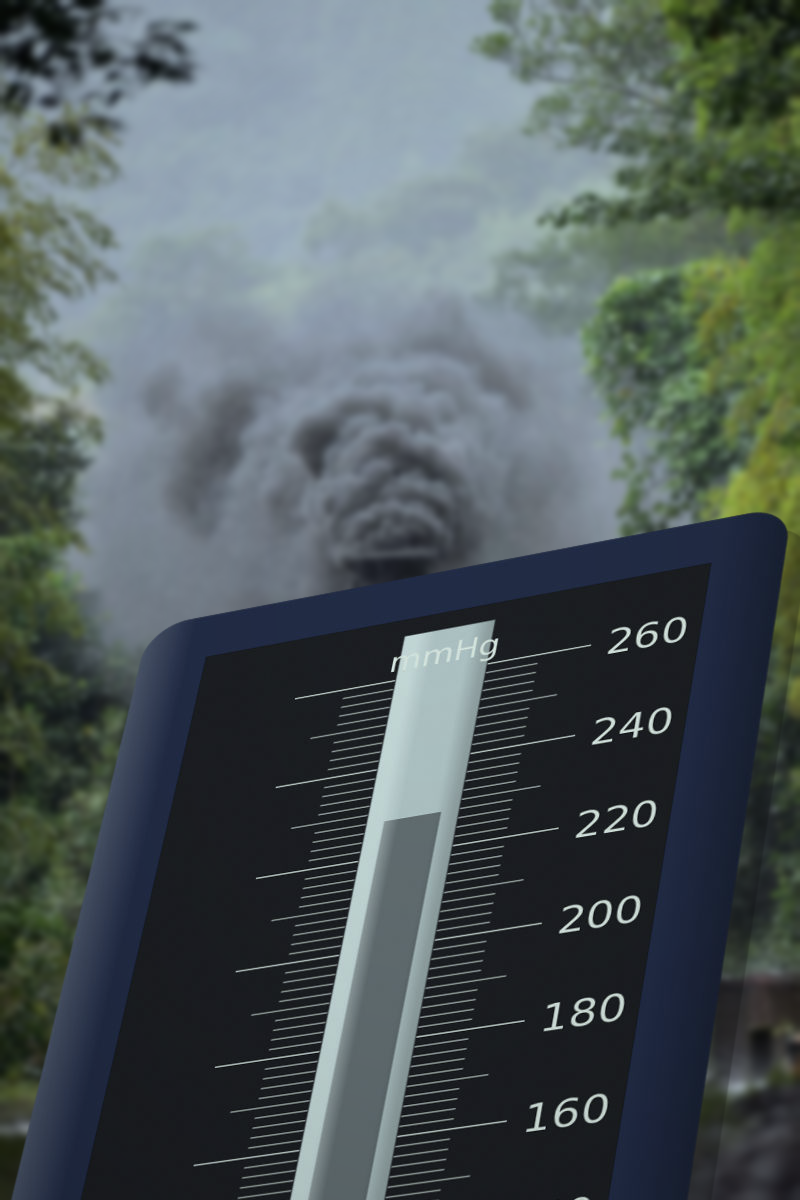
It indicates **228** mmHg
